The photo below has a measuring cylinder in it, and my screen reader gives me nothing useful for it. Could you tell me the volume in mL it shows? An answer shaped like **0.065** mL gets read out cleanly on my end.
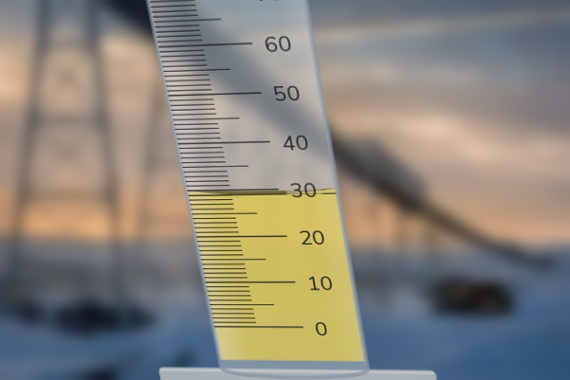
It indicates **29** mL
